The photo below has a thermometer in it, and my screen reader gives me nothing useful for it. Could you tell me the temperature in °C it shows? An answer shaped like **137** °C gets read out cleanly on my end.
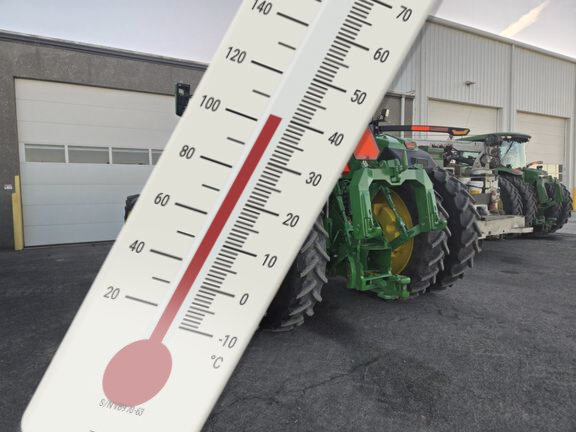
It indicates **40** °C
